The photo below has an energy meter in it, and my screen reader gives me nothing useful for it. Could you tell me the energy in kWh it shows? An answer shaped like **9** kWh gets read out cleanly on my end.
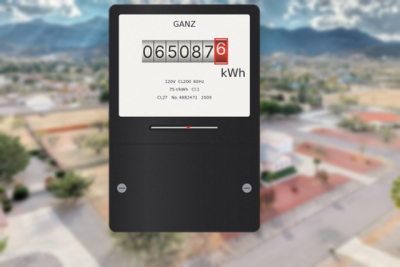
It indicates **65087.6** kWh
